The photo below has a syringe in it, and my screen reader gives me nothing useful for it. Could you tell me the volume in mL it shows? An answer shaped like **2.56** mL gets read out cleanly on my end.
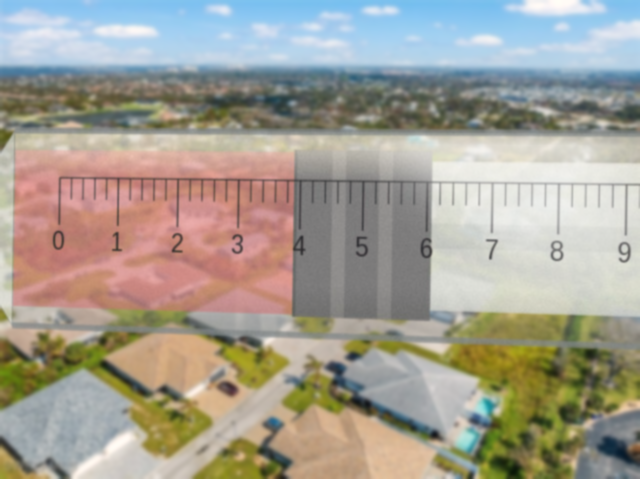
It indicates **3.9** mL
